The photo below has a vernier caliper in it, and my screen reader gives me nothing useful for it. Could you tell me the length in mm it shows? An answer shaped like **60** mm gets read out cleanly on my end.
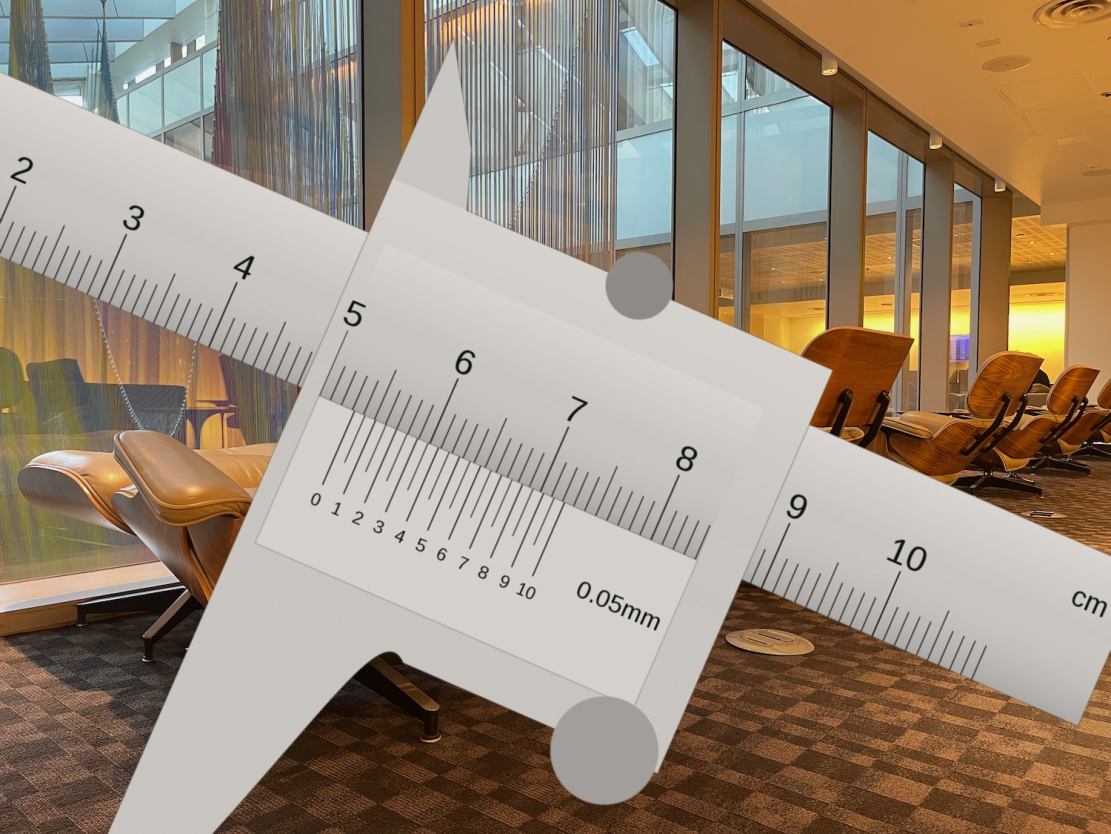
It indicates **53.2** mm
